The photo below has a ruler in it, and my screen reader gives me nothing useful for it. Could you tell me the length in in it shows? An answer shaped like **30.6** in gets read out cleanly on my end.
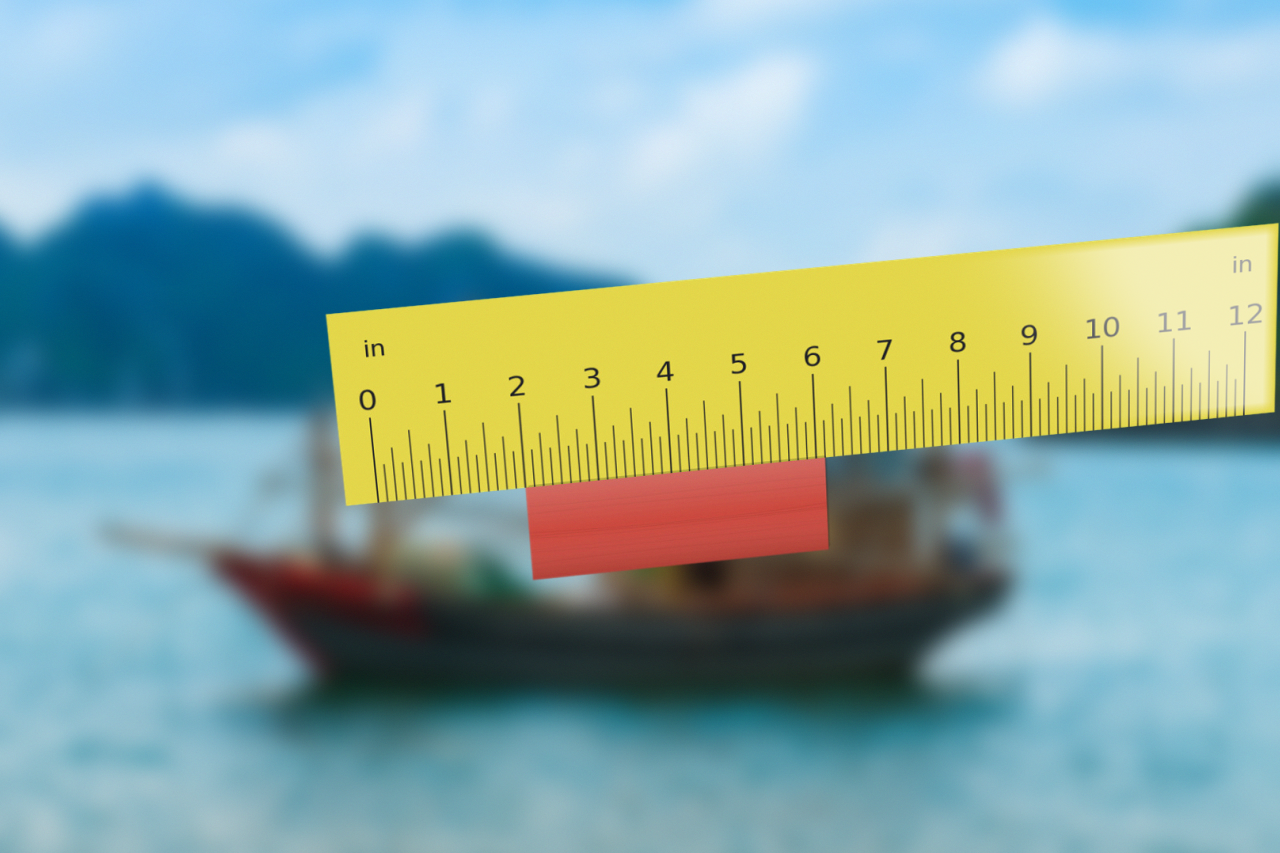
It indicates **4.125** in
